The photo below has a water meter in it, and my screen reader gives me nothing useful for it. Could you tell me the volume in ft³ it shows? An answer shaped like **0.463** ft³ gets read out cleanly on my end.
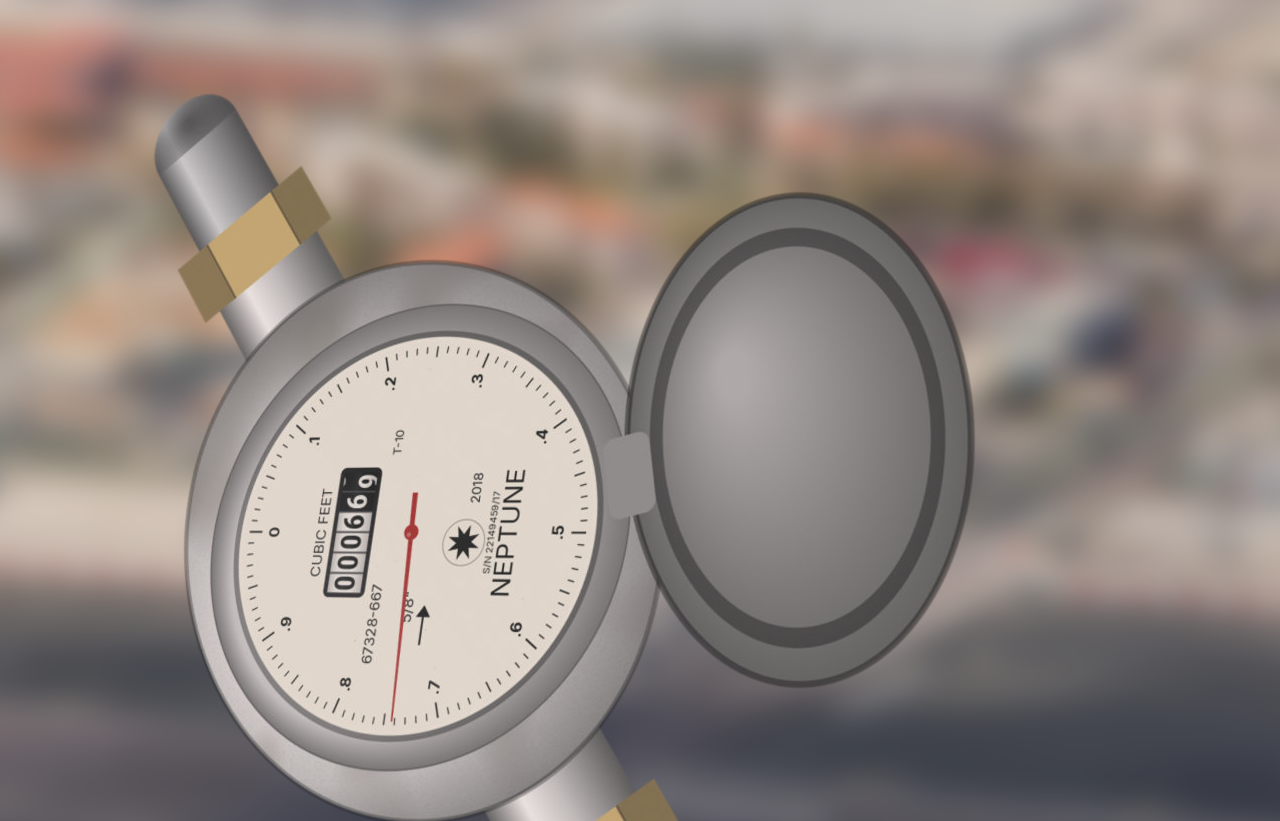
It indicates **668.74** ft³
